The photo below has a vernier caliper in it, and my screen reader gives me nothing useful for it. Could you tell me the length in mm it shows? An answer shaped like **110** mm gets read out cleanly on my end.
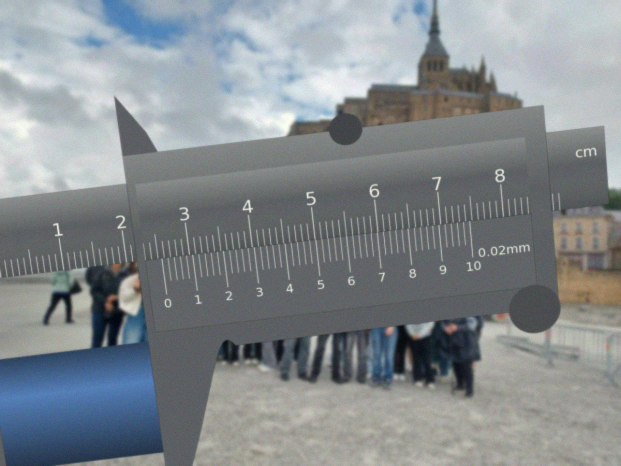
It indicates **25.6** mm
